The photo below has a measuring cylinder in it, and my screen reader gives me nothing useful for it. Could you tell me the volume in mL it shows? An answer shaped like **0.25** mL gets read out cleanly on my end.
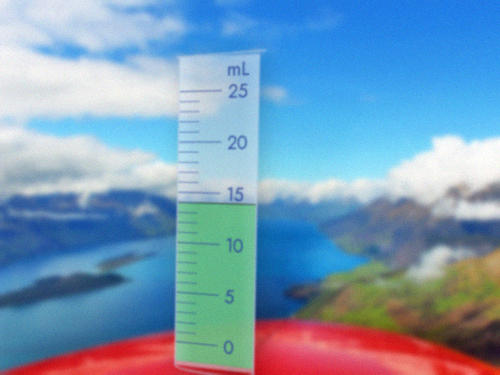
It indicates **14** mL
